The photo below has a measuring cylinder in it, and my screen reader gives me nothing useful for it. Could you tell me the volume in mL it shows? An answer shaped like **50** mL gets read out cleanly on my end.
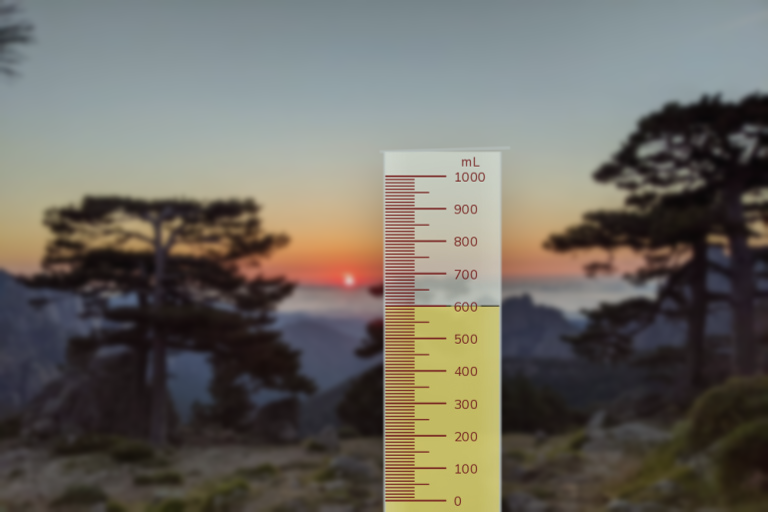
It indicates **600** mL
